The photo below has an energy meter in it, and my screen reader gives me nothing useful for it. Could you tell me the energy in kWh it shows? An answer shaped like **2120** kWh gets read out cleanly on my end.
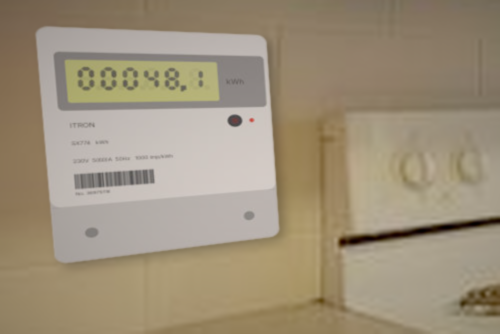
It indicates **48.1** kWh
